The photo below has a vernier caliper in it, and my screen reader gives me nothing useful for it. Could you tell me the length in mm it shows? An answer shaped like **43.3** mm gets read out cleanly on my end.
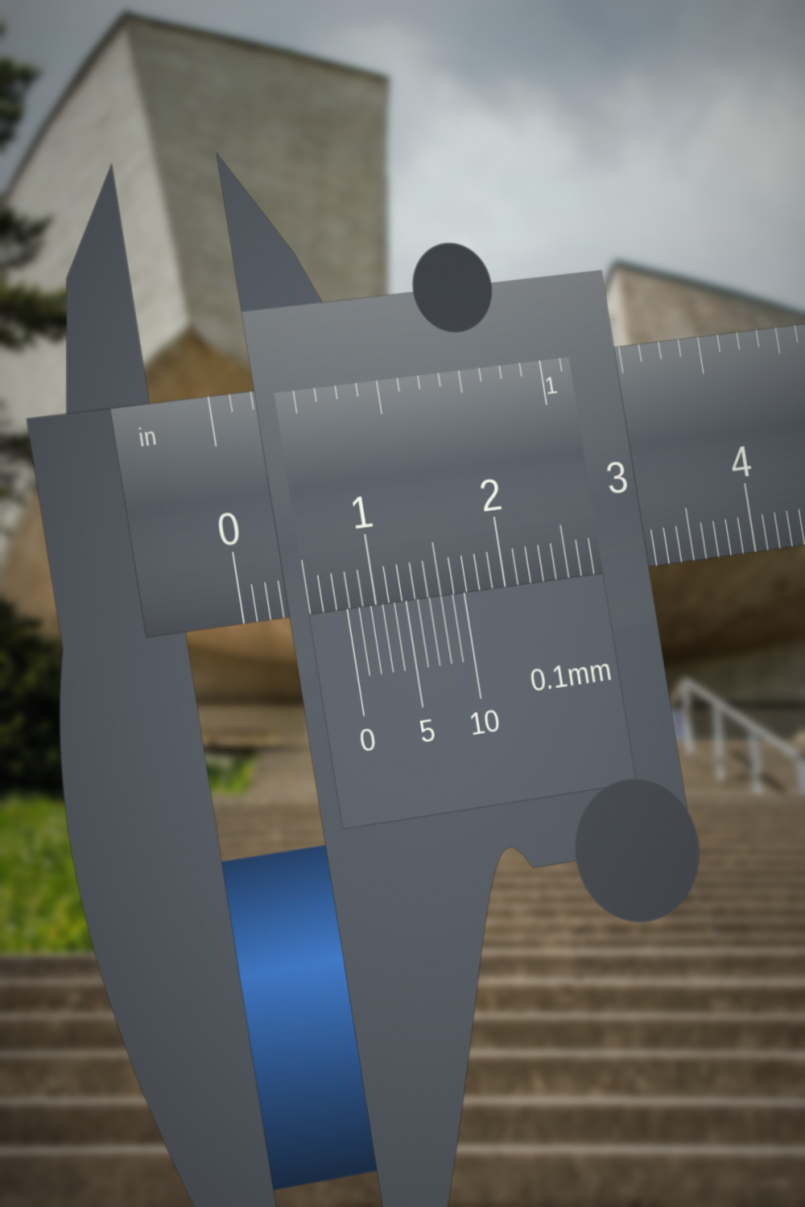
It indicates **7.8** mm
